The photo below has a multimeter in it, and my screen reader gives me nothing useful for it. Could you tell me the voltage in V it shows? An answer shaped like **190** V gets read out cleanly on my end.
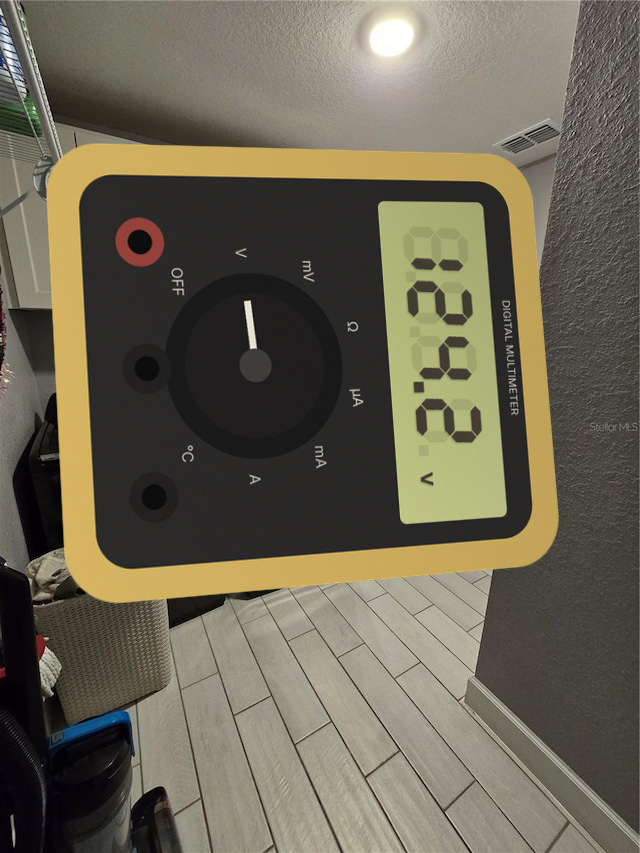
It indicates **124.2** V
